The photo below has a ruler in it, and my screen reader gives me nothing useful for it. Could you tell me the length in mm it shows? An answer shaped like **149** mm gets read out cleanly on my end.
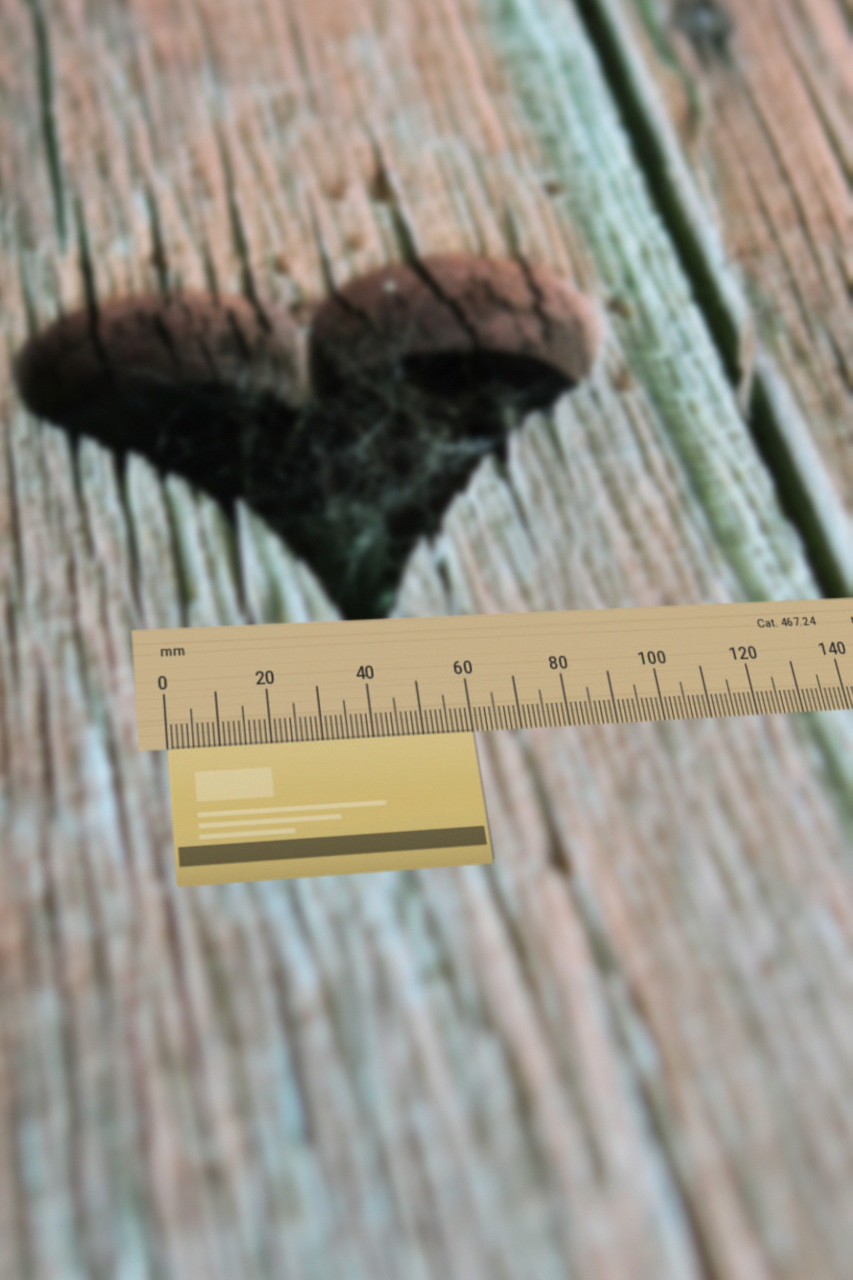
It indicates **60** mm
